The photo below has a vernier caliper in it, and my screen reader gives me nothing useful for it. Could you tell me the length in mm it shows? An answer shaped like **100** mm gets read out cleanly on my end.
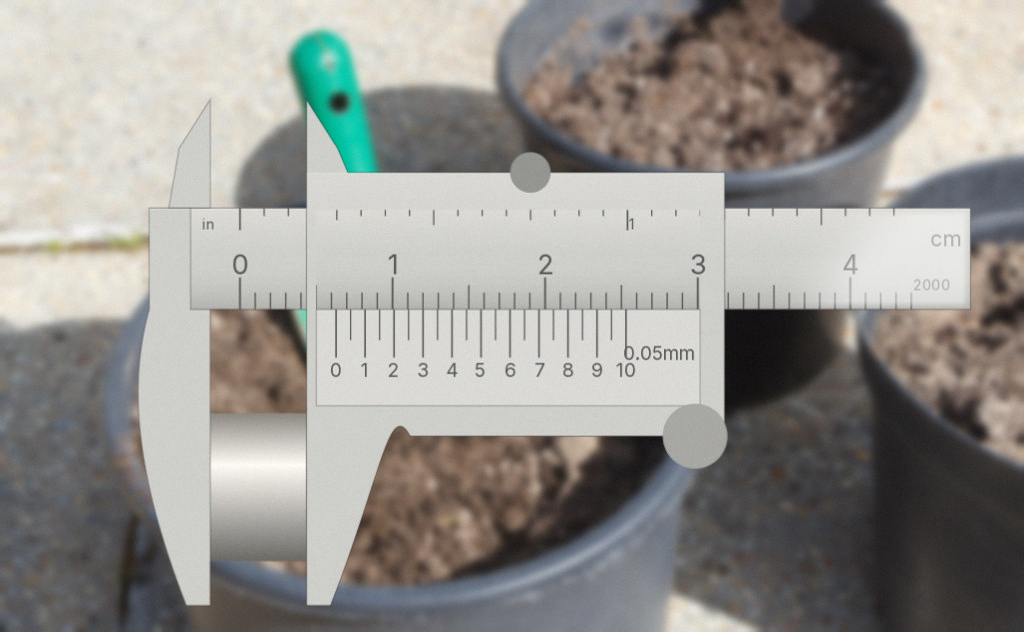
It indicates **6.3** mm
